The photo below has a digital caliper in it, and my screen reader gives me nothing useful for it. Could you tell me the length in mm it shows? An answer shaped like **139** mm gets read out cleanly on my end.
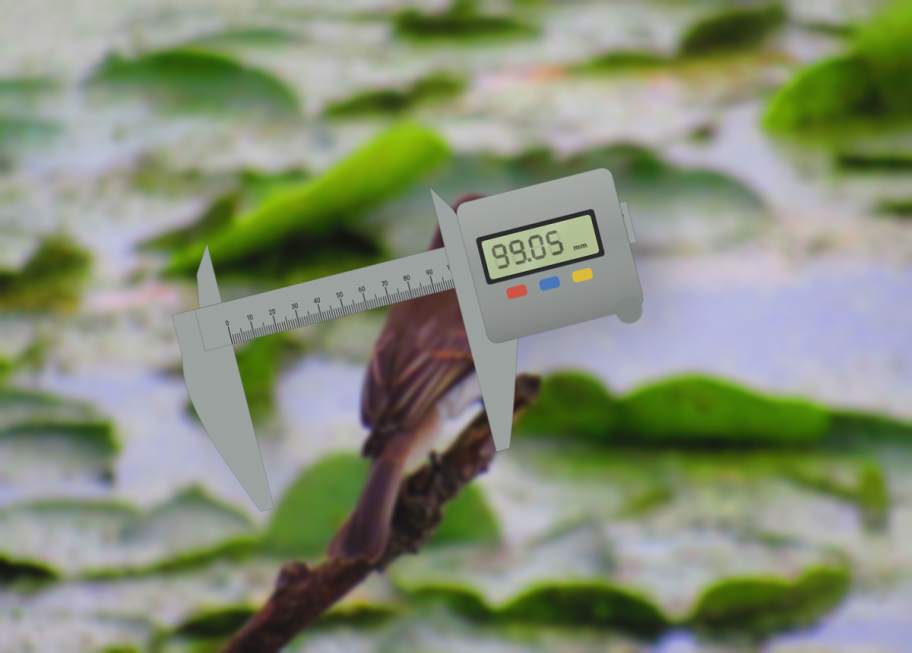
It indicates **99.05** mm
